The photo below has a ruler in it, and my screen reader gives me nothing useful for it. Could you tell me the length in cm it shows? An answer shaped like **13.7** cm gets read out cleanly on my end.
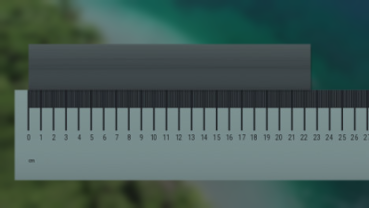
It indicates **22.5** cm
